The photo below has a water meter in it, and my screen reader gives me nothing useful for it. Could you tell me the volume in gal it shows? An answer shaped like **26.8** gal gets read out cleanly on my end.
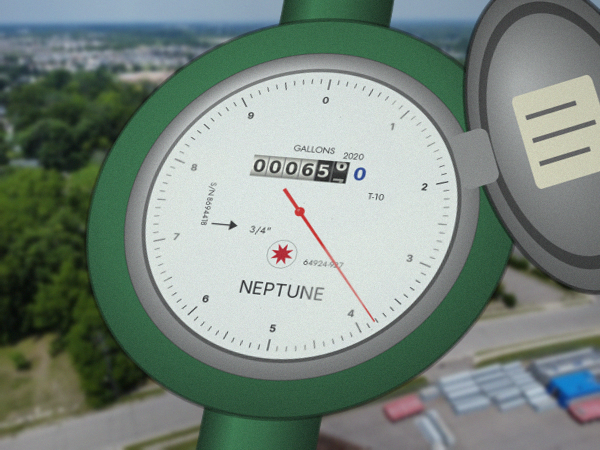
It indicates **6563.8** gal
